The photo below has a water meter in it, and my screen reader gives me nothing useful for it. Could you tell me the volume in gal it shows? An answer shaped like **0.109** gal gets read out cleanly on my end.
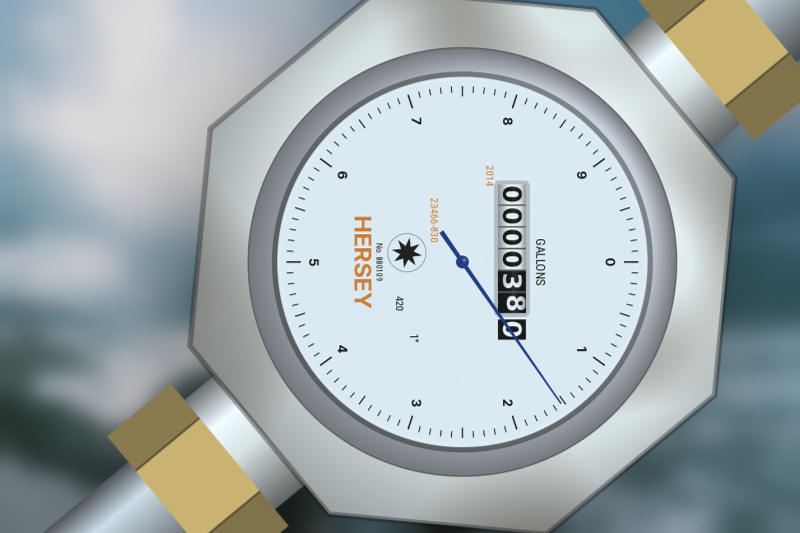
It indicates **381.5** gal
